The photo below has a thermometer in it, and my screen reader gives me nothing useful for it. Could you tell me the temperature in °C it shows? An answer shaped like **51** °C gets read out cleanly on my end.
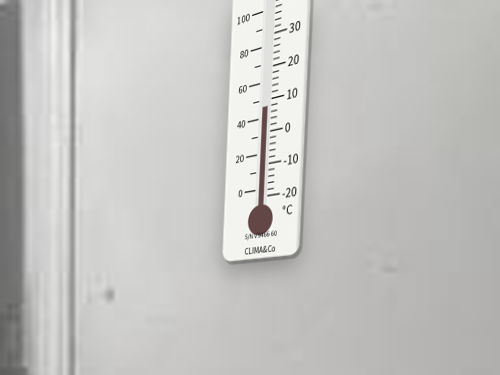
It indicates **8** °C
